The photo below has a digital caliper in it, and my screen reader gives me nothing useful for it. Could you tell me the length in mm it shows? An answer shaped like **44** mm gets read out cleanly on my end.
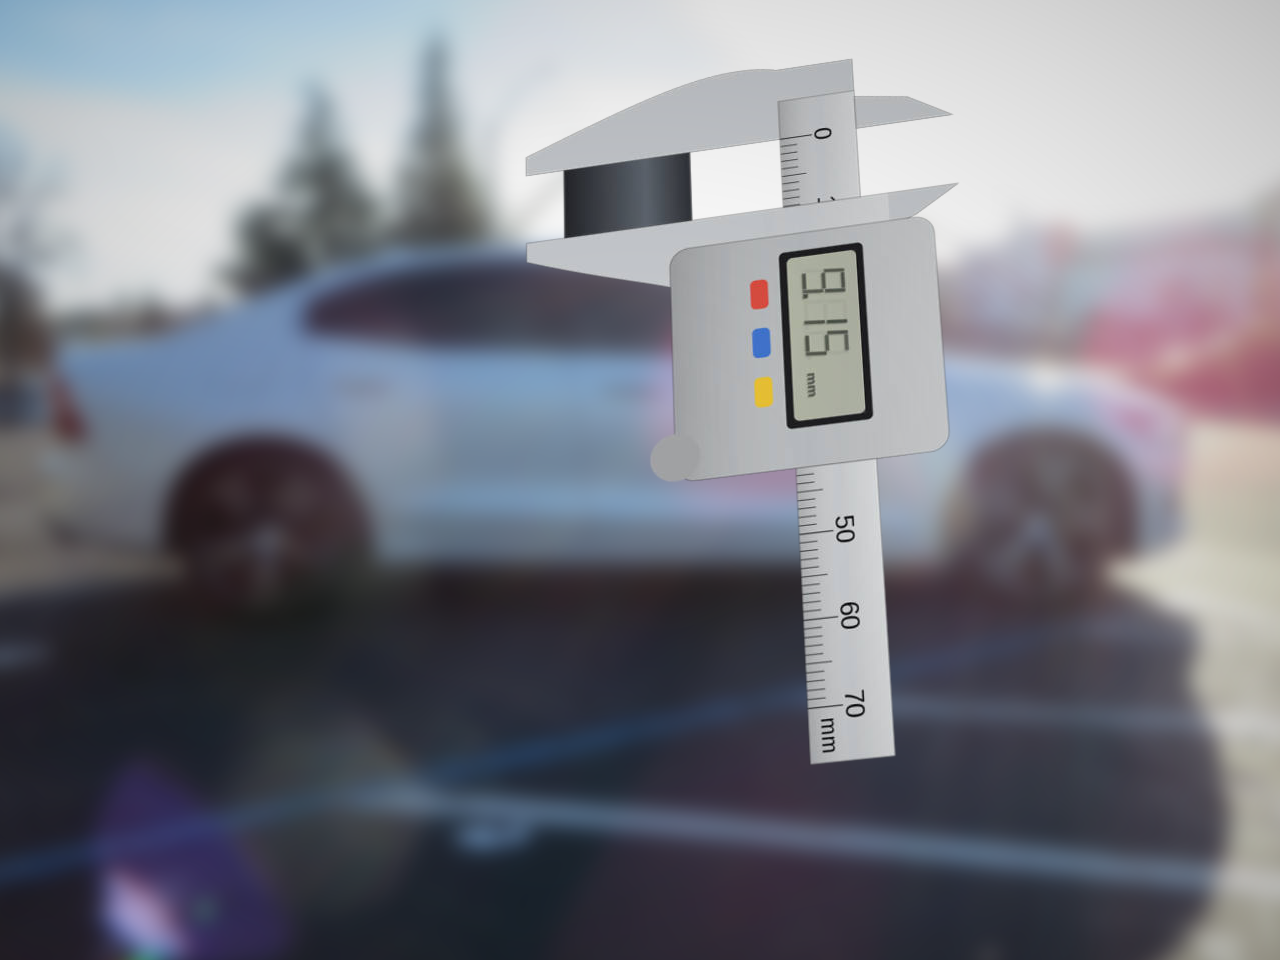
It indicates **9.15** mm
